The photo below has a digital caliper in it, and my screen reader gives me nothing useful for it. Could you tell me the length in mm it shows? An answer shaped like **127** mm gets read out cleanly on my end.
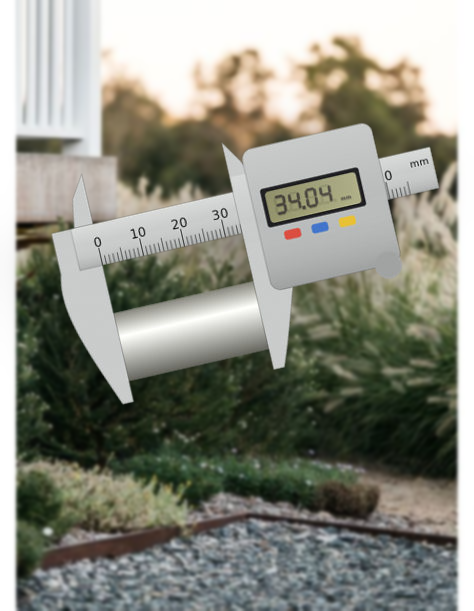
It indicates **34.04** mm
